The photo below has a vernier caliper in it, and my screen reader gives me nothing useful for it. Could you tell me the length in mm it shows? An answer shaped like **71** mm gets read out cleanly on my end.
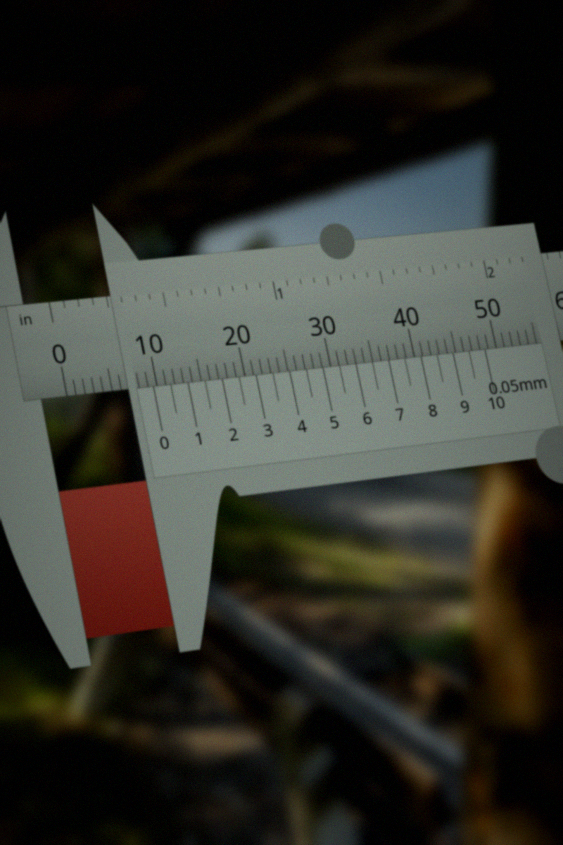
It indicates **9.6** mm
